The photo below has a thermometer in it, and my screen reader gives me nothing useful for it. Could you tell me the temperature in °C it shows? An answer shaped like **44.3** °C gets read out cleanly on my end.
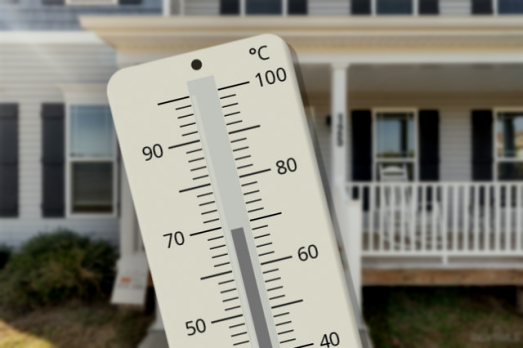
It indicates **69** °C
